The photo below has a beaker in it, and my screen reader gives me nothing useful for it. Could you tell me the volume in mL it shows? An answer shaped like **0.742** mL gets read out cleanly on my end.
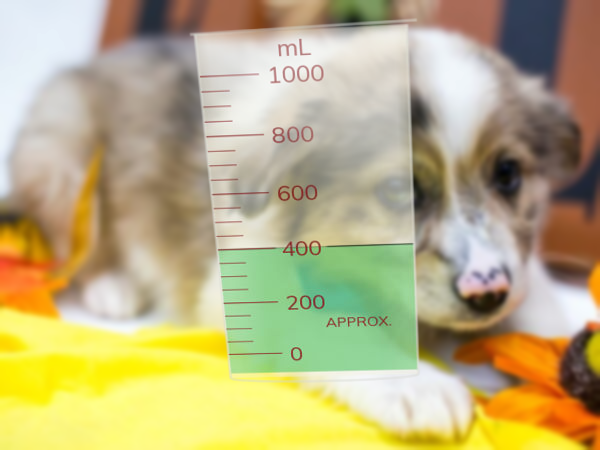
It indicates **400** mL
